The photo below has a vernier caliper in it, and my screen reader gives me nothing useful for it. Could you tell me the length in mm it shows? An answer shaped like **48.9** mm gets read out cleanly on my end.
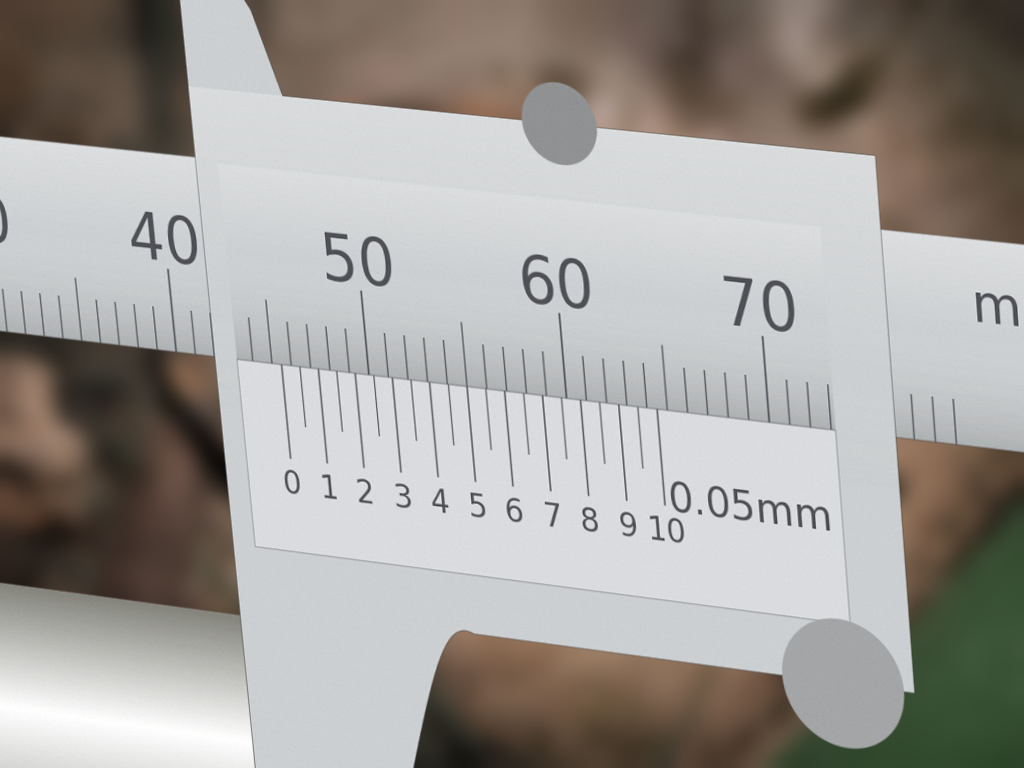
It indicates **45.5** mm
